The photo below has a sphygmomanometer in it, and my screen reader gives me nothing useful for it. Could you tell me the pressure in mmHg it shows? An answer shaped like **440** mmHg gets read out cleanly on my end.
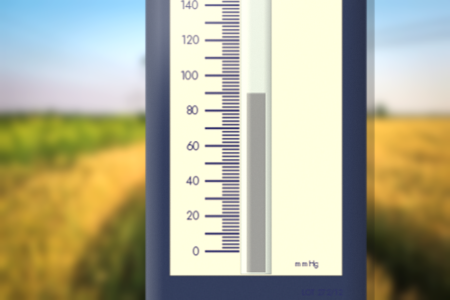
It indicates **90** mmHg
